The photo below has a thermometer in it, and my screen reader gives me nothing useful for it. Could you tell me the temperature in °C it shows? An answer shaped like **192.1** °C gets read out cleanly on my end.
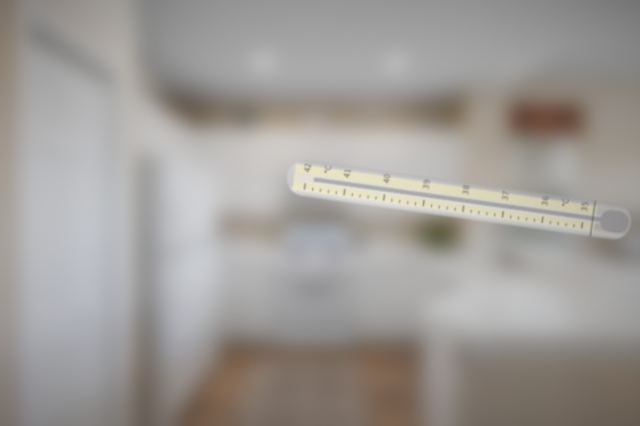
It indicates **41.8** °C
